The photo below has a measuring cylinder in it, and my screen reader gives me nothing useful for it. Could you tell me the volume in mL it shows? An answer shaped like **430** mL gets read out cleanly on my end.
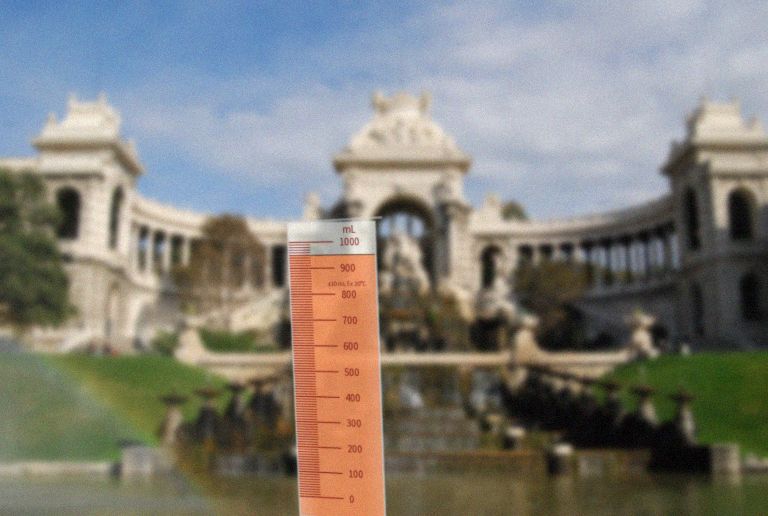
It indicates **950** mL
